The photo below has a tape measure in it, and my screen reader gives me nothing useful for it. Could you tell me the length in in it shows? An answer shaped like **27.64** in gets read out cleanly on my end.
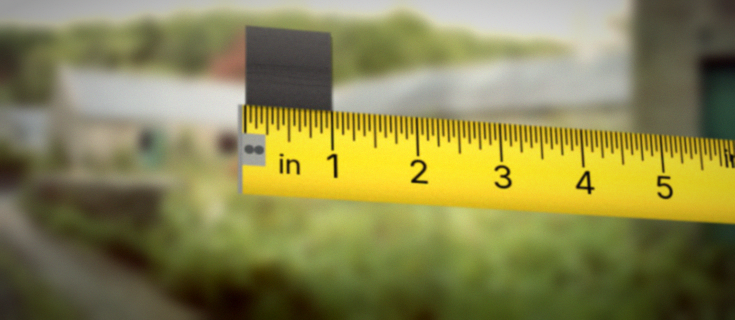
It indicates **1** in
